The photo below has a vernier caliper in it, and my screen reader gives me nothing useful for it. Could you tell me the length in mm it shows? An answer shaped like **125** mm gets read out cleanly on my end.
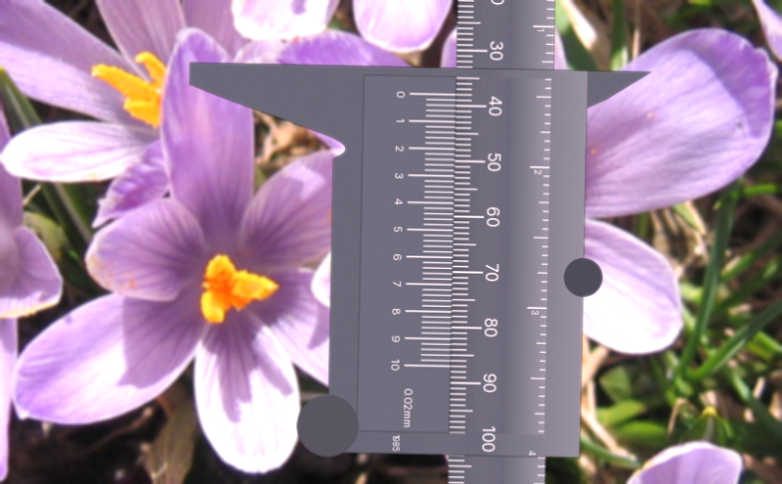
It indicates **38.0** mm
